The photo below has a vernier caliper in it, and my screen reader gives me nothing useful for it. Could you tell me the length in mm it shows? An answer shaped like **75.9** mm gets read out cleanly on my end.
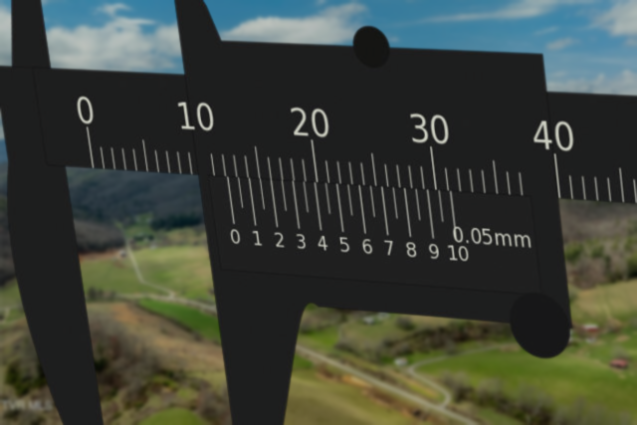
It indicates **12.2** mm
